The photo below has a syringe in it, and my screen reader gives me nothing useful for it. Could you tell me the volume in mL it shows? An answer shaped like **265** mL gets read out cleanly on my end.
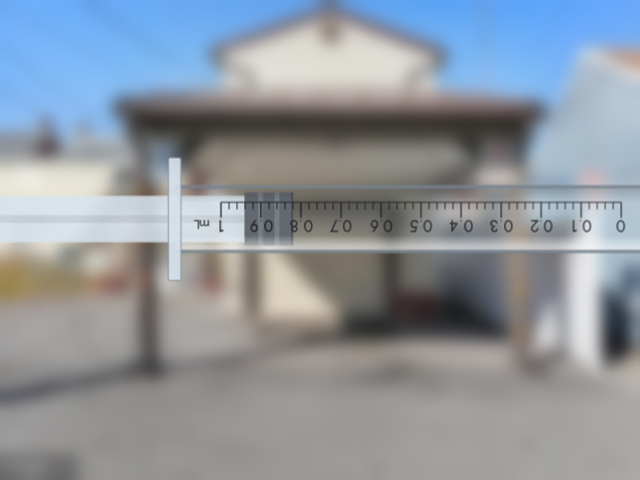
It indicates **0.82** mL
